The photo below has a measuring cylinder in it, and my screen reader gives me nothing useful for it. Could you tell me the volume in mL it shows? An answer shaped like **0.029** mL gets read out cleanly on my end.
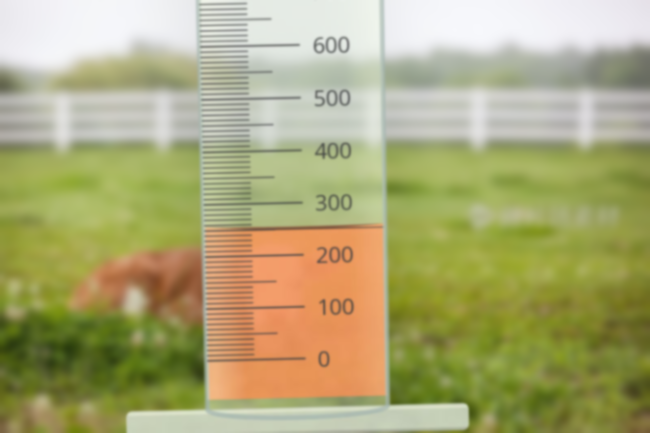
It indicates **250** mL
